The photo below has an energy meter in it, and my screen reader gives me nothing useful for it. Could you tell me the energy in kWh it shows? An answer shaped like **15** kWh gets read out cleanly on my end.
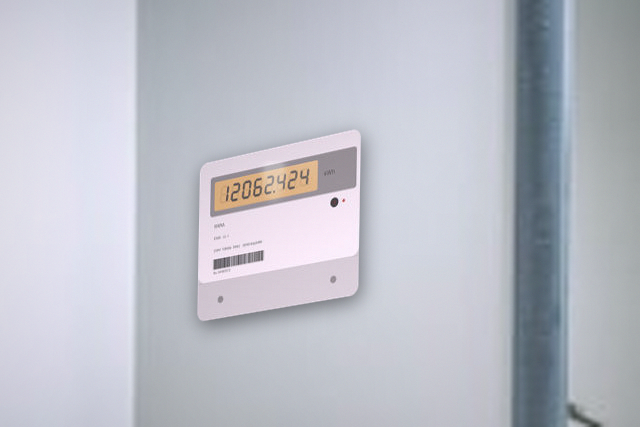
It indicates **12062.424** kWh
